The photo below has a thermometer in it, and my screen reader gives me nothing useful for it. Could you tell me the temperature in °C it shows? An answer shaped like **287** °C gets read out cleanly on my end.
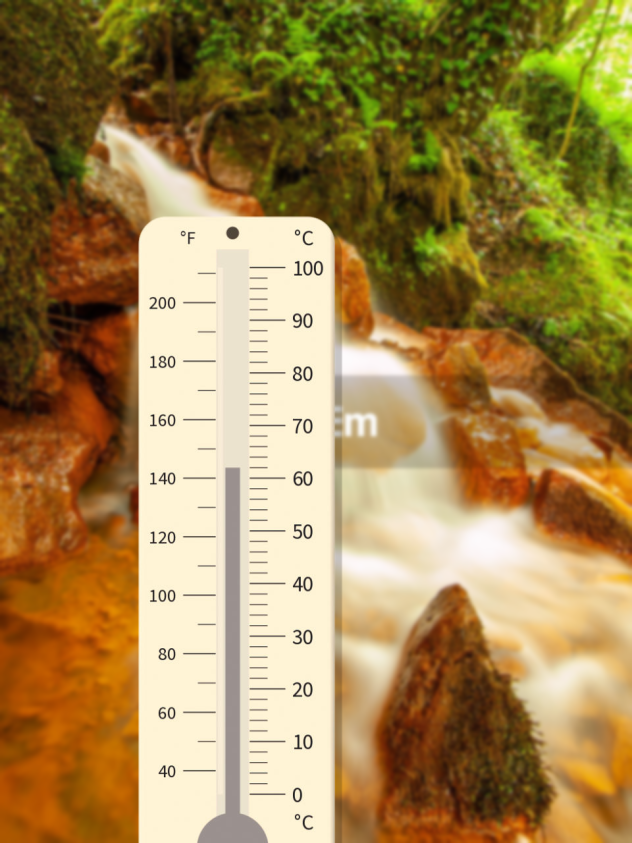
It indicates **62** °C
